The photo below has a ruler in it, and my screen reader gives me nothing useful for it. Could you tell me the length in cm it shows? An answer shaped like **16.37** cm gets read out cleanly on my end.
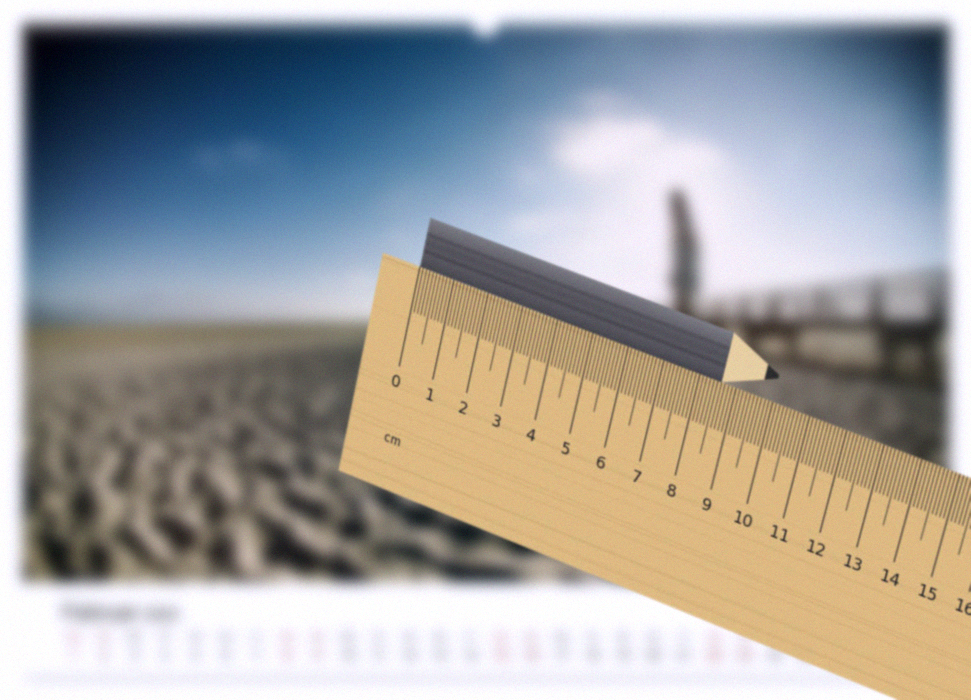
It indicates **10** cm
